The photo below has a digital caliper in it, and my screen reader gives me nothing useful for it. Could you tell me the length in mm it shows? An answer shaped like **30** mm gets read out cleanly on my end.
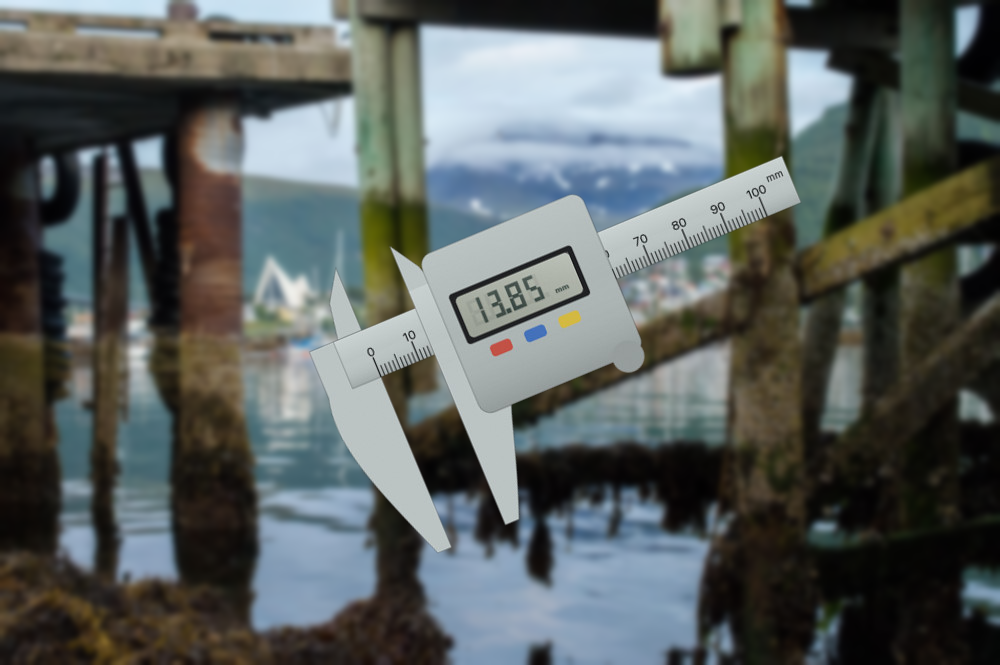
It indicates **13.85** mm
